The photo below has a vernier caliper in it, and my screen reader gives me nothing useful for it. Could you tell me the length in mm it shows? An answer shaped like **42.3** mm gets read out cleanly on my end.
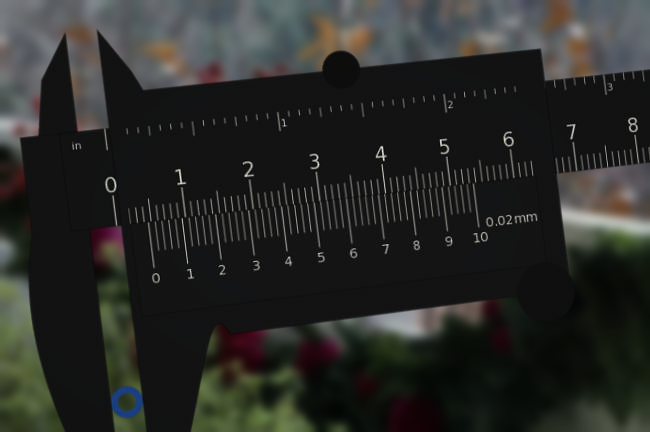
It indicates **4.6** mm
